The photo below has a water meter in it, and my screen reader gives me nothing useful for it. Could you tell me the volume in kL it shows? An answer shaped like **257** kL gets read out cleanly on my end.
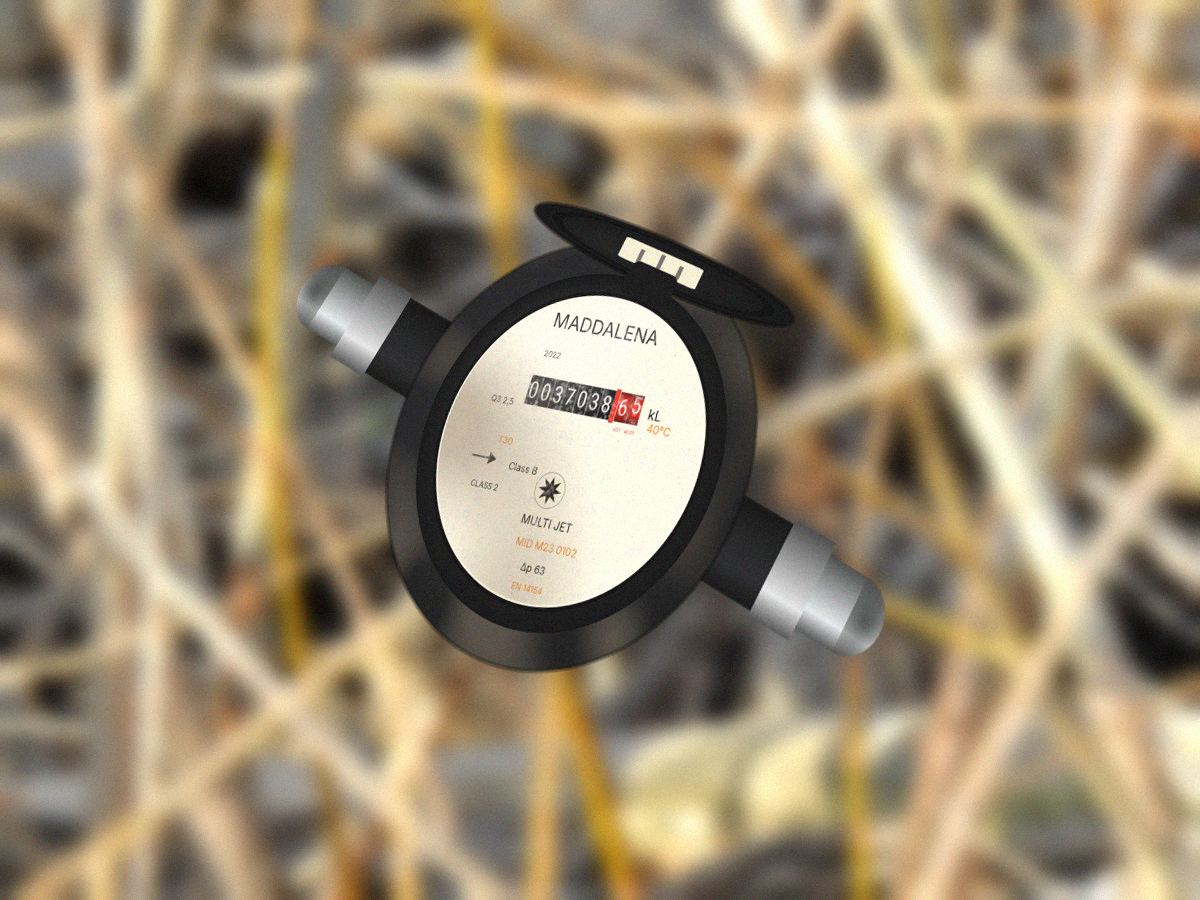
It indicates **37038.65** kL
